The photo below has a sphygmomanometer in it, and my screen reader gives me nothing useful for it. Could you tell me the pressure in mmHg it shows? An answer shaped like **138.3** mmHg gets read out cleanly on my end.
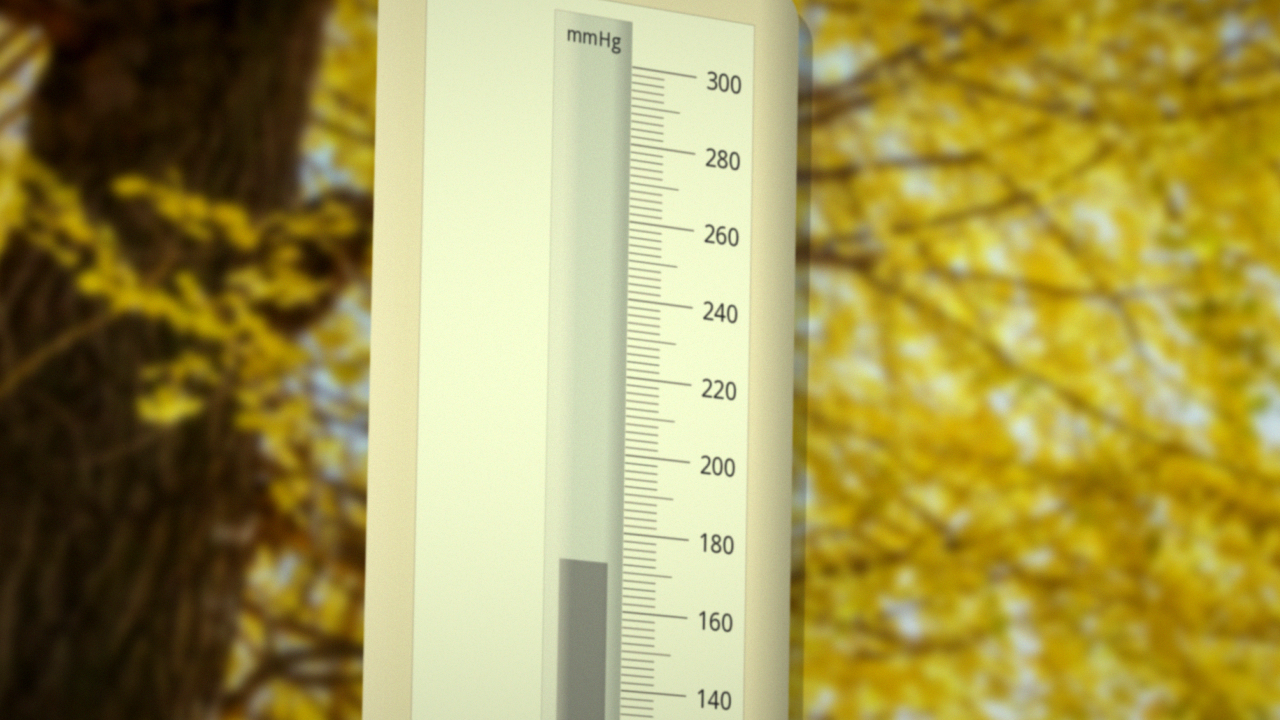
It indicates **172** mmHg
